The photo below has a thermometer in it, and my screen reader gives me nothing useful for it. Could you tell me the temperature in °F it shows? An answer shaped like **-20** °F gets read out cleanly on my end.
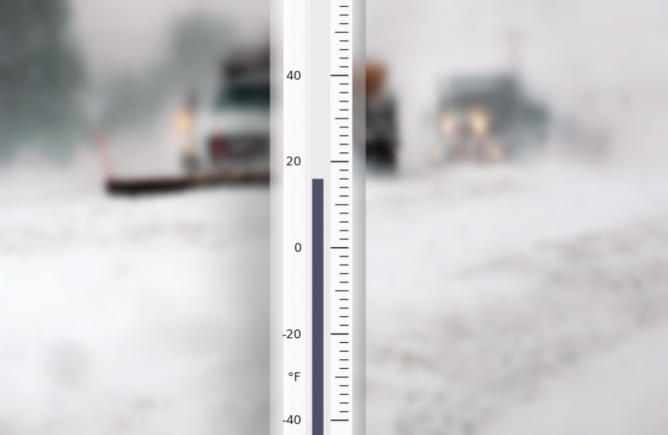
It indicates **16** °F
